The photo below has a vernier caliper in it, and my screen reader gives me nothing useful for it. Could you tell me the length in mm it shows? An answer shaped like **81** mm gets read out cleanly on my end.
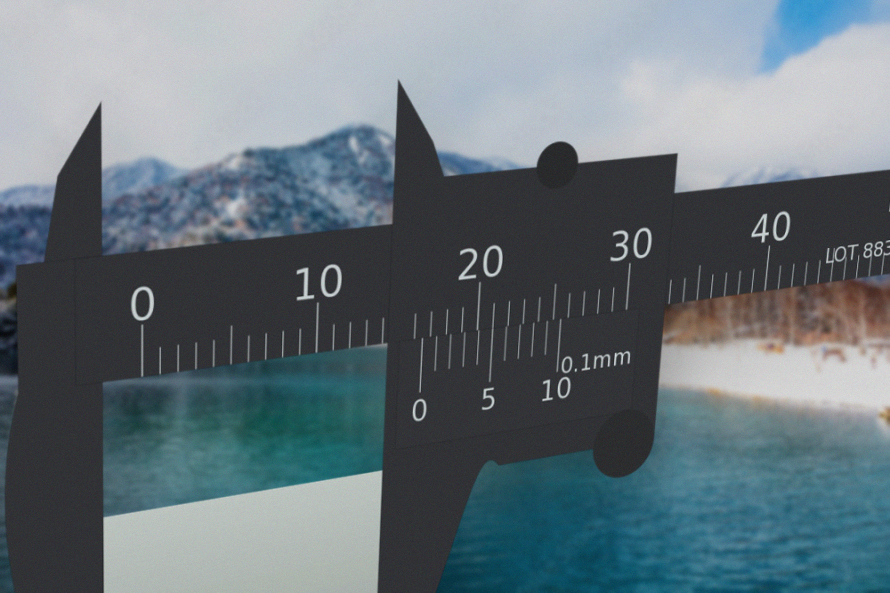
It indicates **16.5** mm
